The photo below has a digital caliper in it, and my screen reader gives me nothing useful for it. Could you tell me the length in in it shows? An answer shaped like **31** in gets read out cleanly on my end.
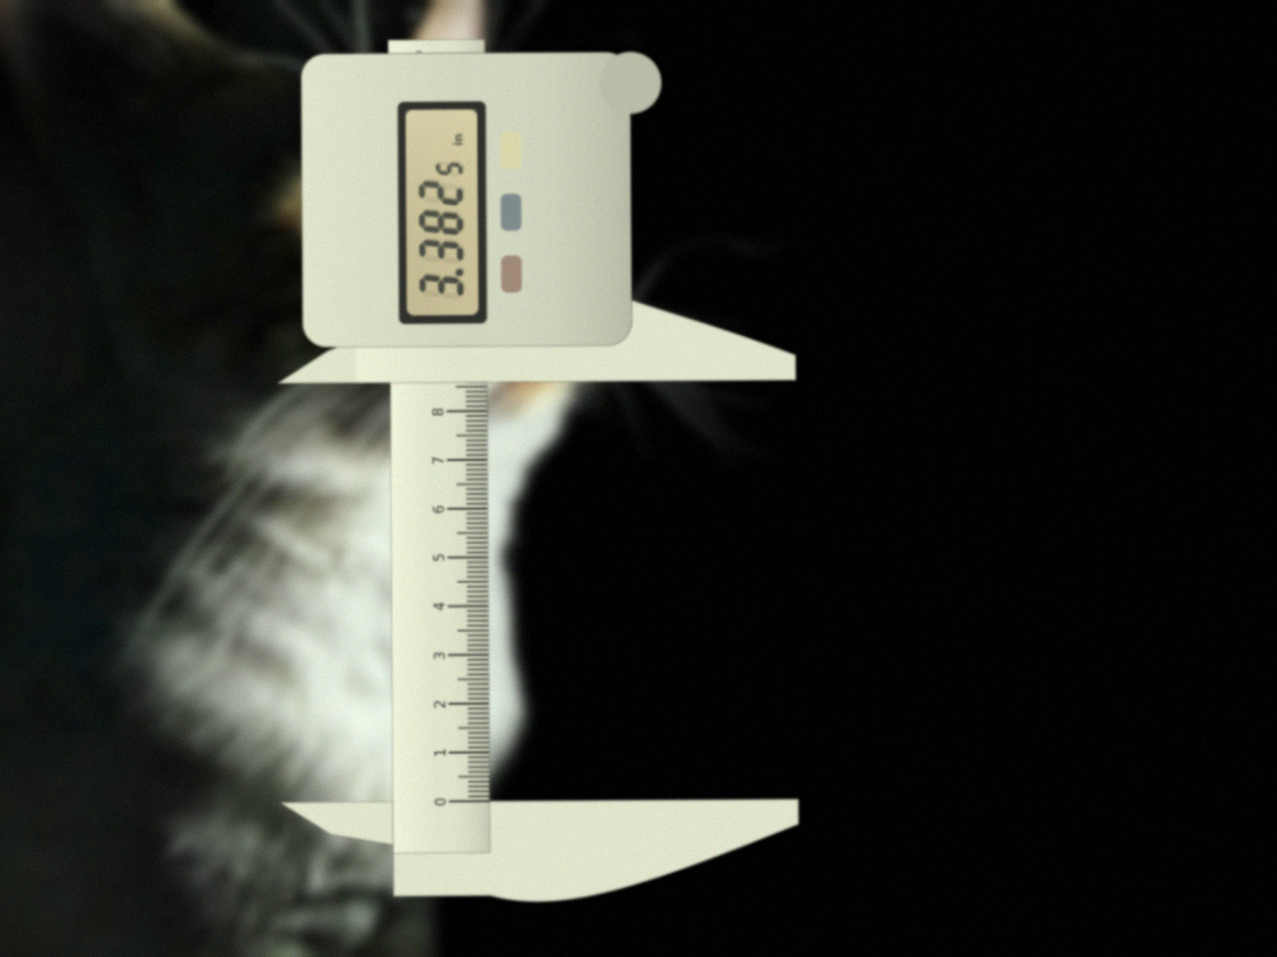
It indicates **3.3825** in
